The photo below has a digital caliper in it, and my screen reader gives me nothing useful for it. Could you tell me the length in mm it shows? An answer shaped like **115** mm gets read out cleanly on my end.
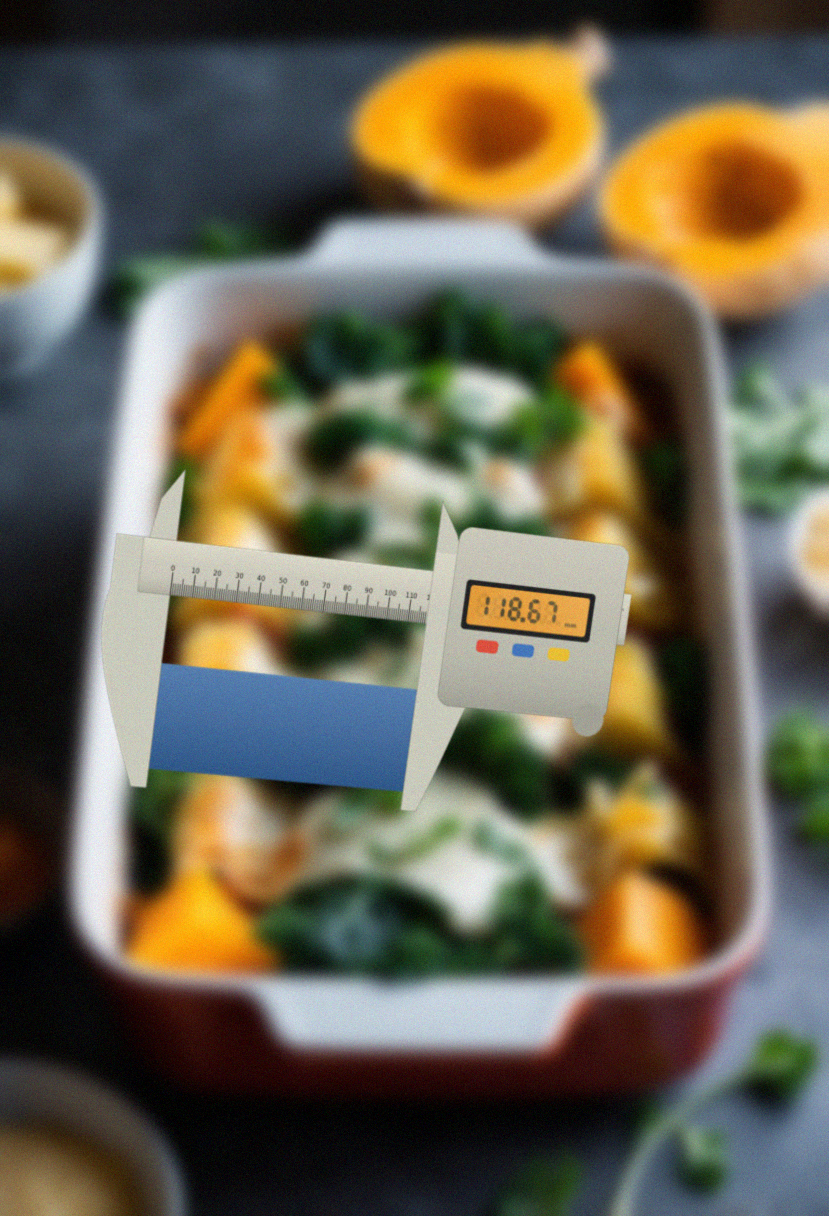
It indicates **118.67** mm
